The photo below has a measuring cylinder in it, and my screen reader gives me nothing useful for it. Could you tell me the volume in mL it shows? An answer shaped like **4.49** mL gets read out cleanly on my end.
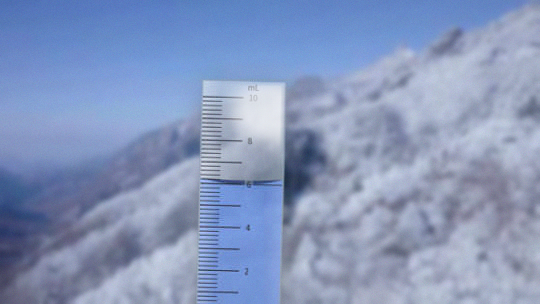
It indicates **6** mL
